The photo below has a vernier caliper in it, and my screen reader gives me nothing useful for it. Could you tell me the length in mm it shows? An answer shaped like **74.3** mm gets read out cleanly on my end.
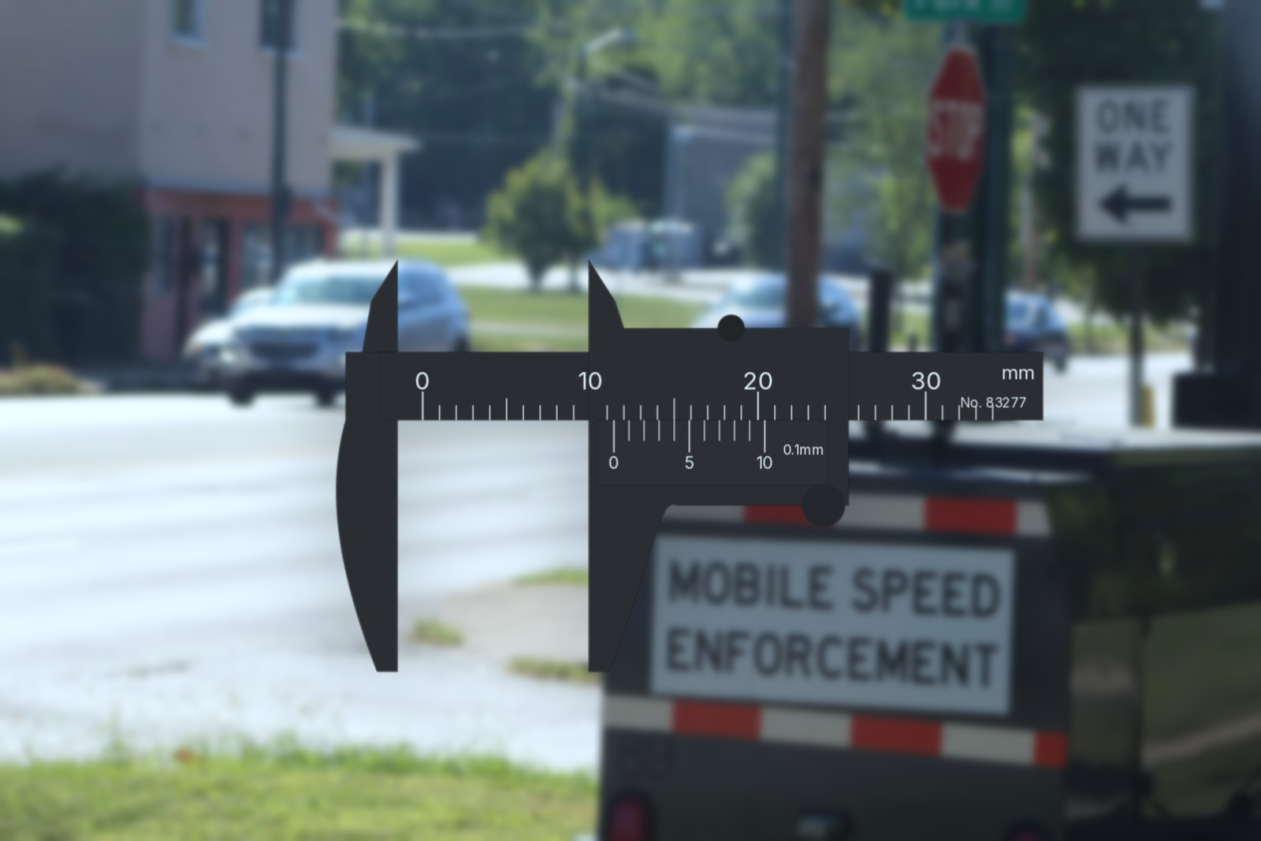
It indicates **11.4** mm
